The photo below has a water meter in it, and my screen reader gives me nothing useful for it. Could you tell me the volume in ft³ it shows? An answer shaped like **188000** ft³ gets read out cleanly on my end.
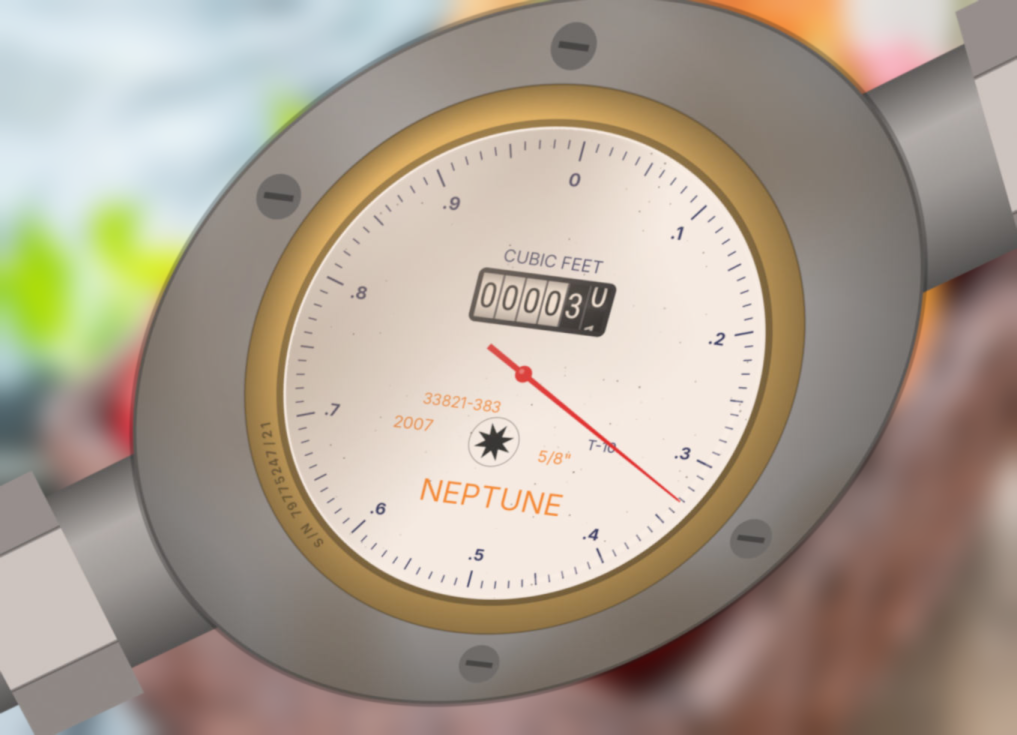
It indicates **30.33** ft³
